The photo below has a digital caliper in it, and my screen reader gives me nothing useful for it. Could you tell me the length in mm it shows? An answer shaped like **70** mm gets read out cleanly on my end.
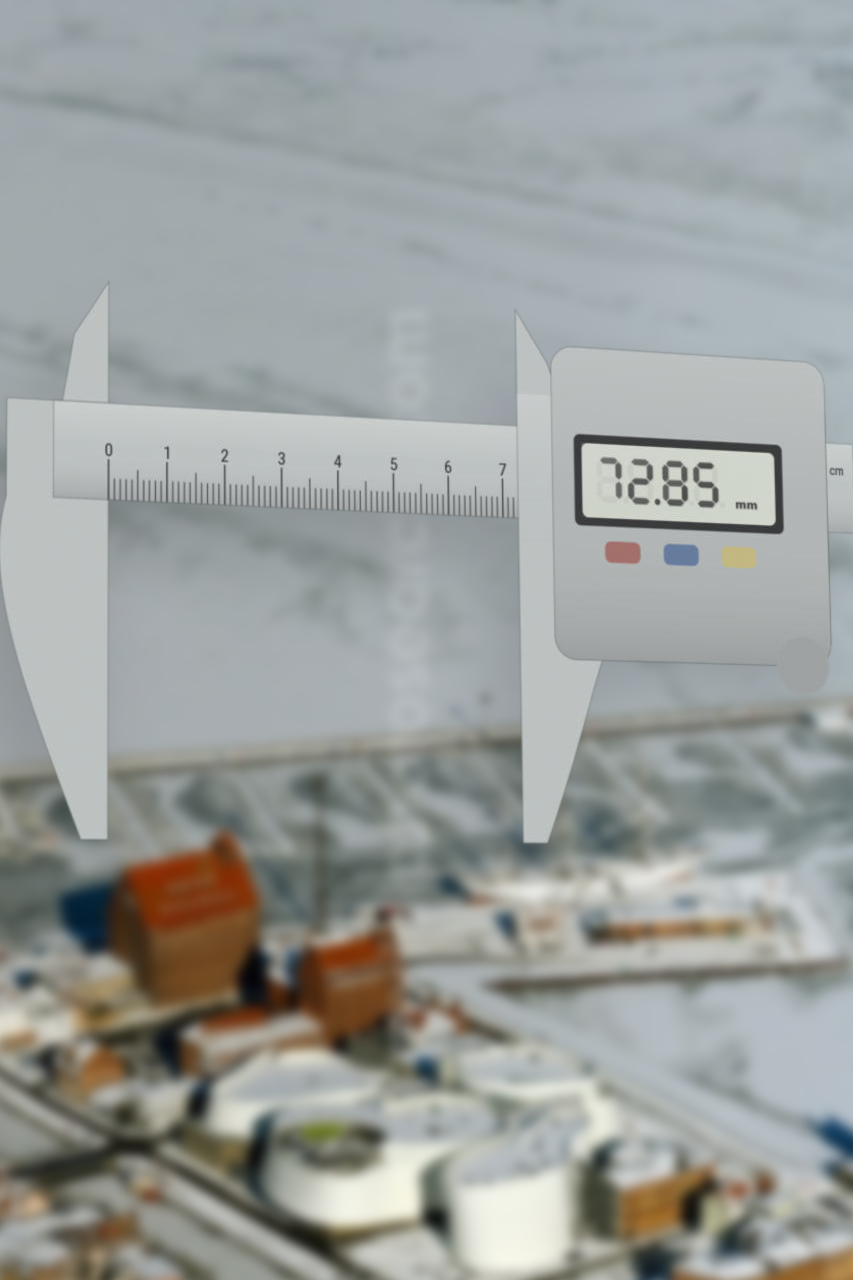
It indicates **72.85** mm
